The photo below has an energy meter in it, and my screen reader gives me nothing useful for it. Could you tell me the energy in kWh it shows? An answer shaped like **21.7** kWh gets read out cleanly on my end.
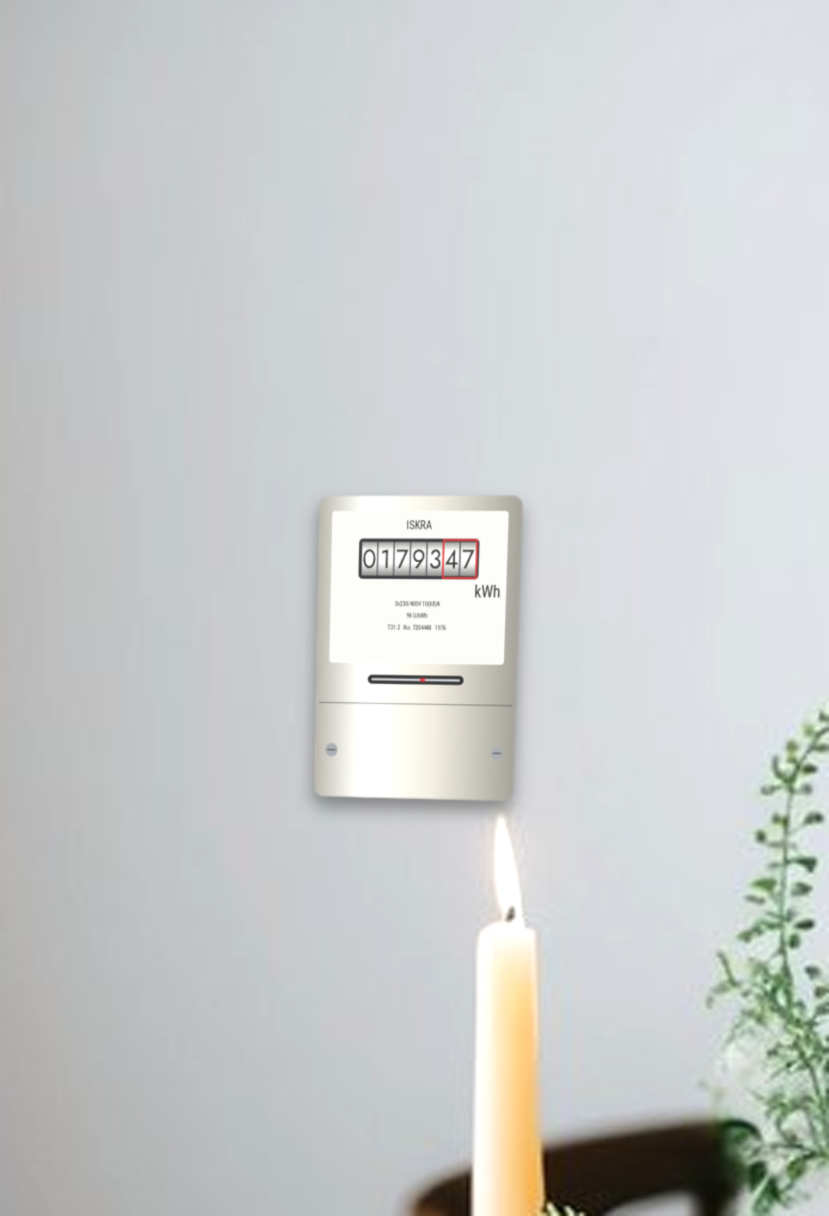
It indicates **1793.47** kWh
